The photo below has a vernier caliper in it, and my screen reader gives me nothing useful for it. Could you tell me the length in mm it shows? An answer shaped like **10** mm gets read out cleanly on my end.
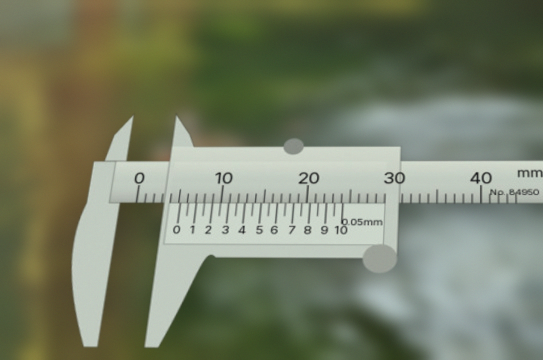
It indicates **5.2** mm
